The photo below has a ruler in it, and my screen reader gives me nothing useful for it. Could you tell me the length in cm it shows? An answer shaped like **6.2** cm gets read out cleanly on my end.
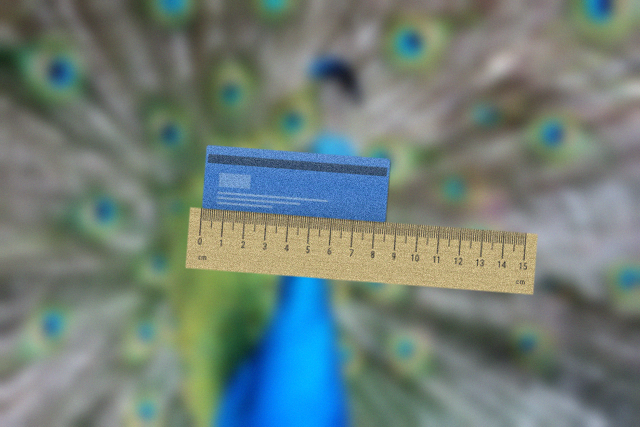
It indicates **8.5** cm
